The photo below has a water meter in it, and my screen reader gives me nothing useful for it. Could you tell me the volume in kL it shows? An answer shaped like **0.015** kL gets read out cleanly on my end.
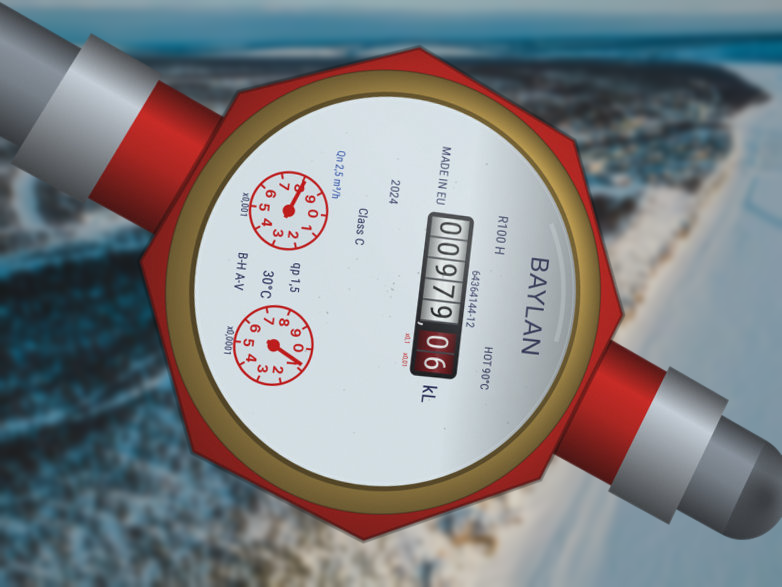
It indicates **979.0680** kL
